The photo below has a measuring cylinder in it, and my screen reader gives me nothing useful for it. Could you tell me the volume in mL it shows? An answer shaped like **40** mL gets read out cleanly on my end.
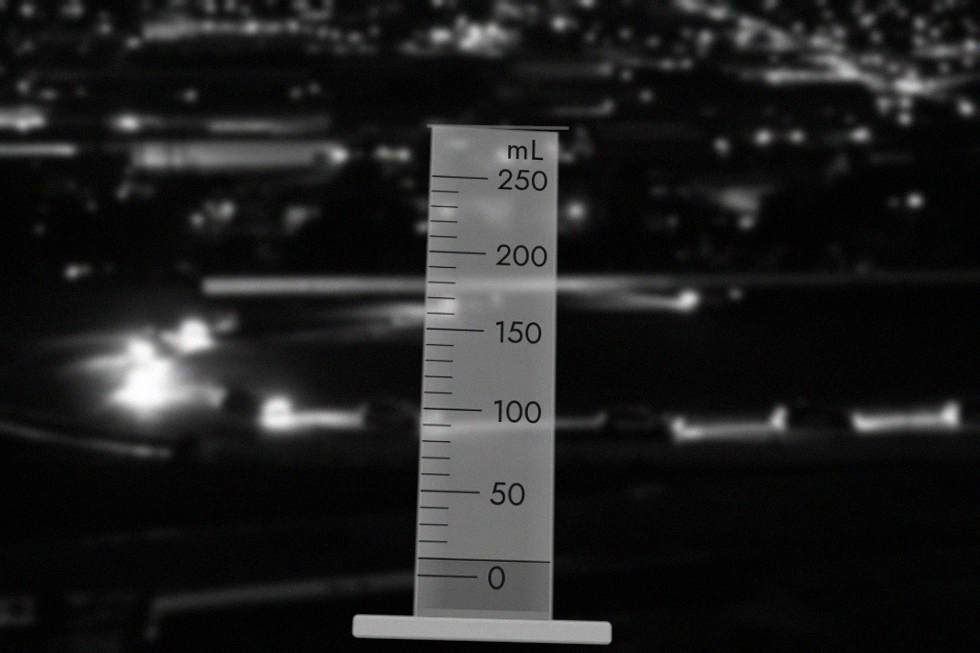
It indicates **10** mL
